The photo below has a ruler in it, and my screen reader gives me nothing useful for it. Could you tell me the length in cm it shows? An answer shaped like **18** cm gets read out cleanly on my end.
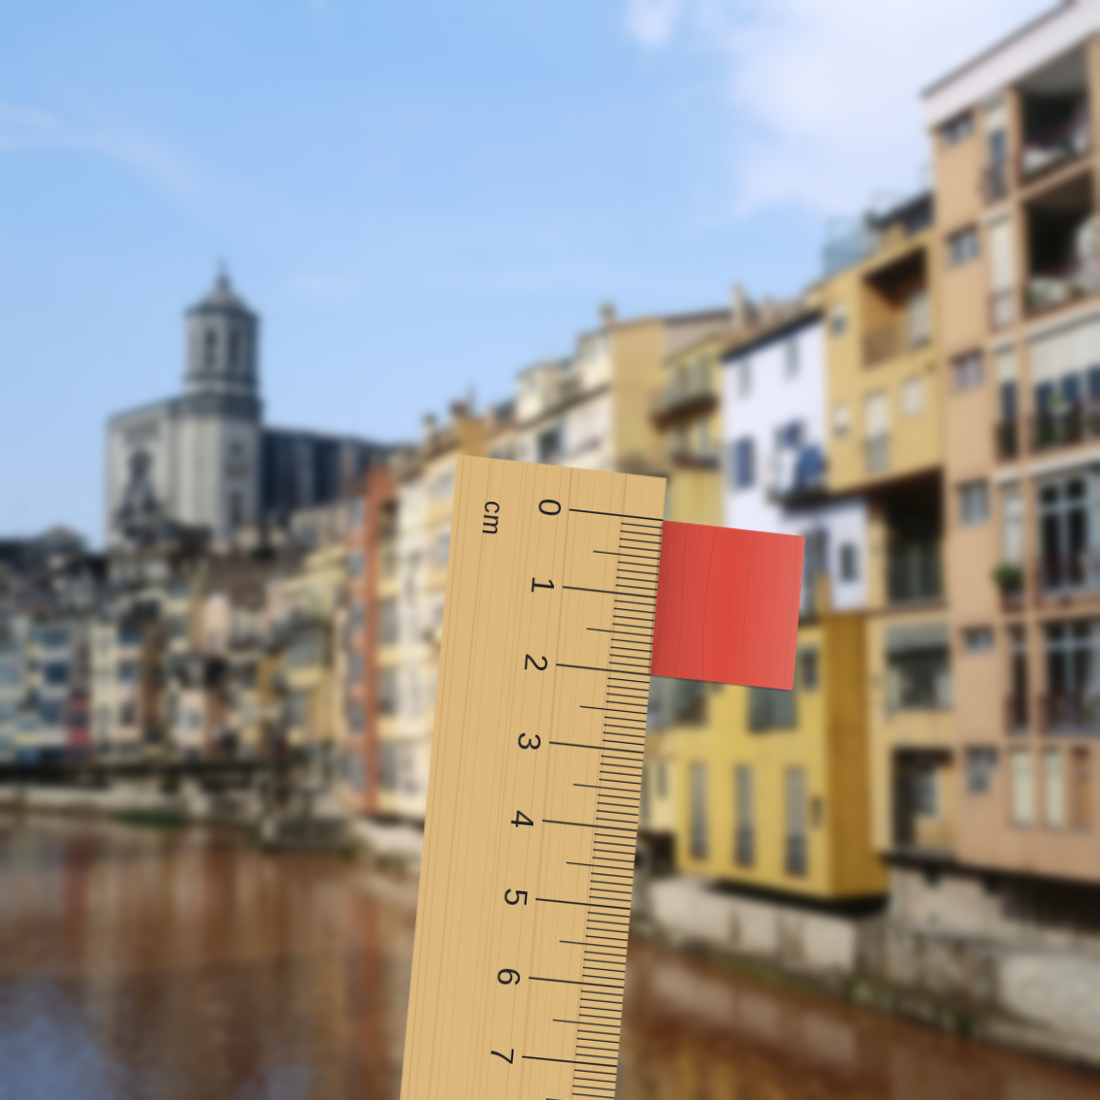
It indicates **2** cm
